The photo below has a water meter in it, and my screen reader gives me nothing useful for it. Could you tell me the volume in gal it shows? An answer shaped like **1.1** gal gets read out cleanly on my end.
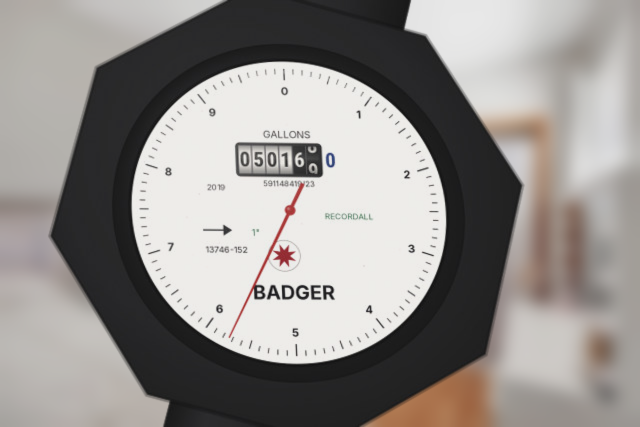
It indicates **501685.7** gal
